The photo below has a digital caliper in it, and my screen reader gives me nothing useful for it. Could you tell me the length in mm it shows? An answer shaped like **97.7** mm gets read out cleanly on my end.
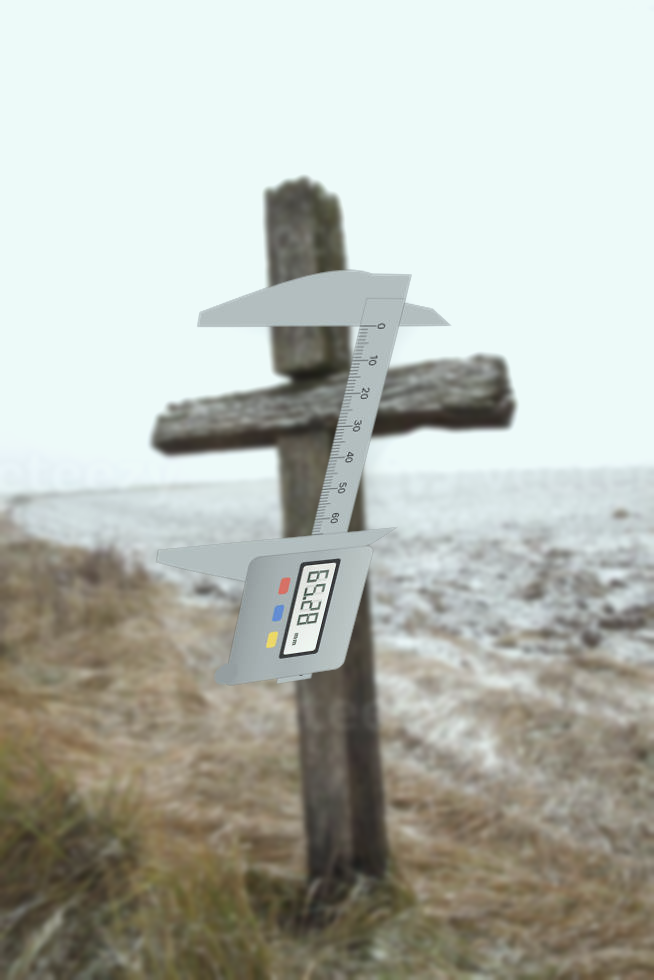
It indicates **65.28** mm
